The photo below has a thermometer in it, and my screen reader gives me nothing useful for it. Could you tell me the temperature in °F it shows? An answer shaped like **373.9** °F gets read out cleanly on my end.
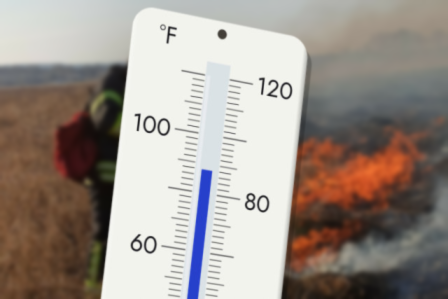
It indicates **88** °F
